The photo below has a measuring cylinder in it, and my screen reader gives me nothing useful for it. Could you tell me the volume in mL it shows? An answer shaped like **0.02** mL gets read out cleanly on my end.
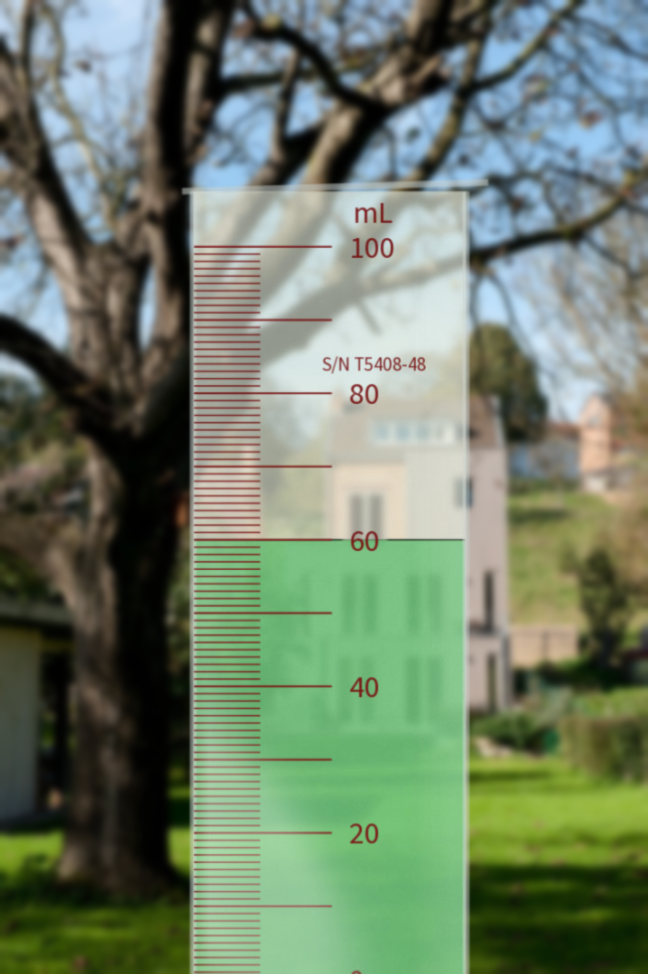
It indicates **60** mL
